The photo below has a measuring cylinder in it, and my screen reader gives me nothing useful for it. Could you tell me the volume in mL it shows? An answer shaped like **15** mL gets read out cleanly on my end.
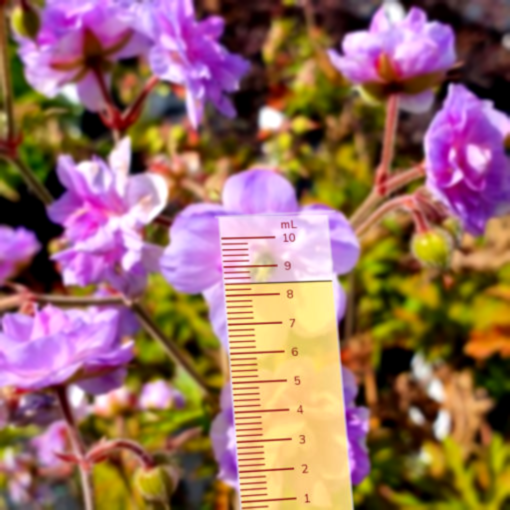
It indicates **8.4** mL
